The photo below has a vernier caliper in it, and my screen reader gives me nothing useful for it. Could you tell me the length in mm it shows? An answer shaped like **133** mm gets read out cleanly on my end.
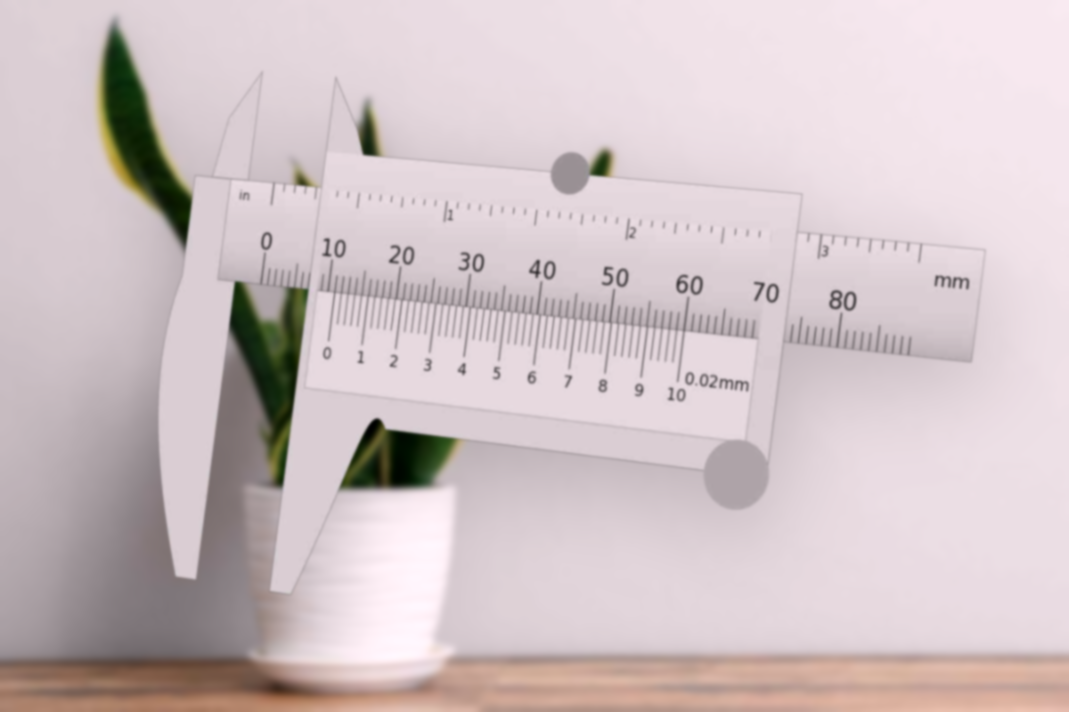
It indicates **11.0** mm
